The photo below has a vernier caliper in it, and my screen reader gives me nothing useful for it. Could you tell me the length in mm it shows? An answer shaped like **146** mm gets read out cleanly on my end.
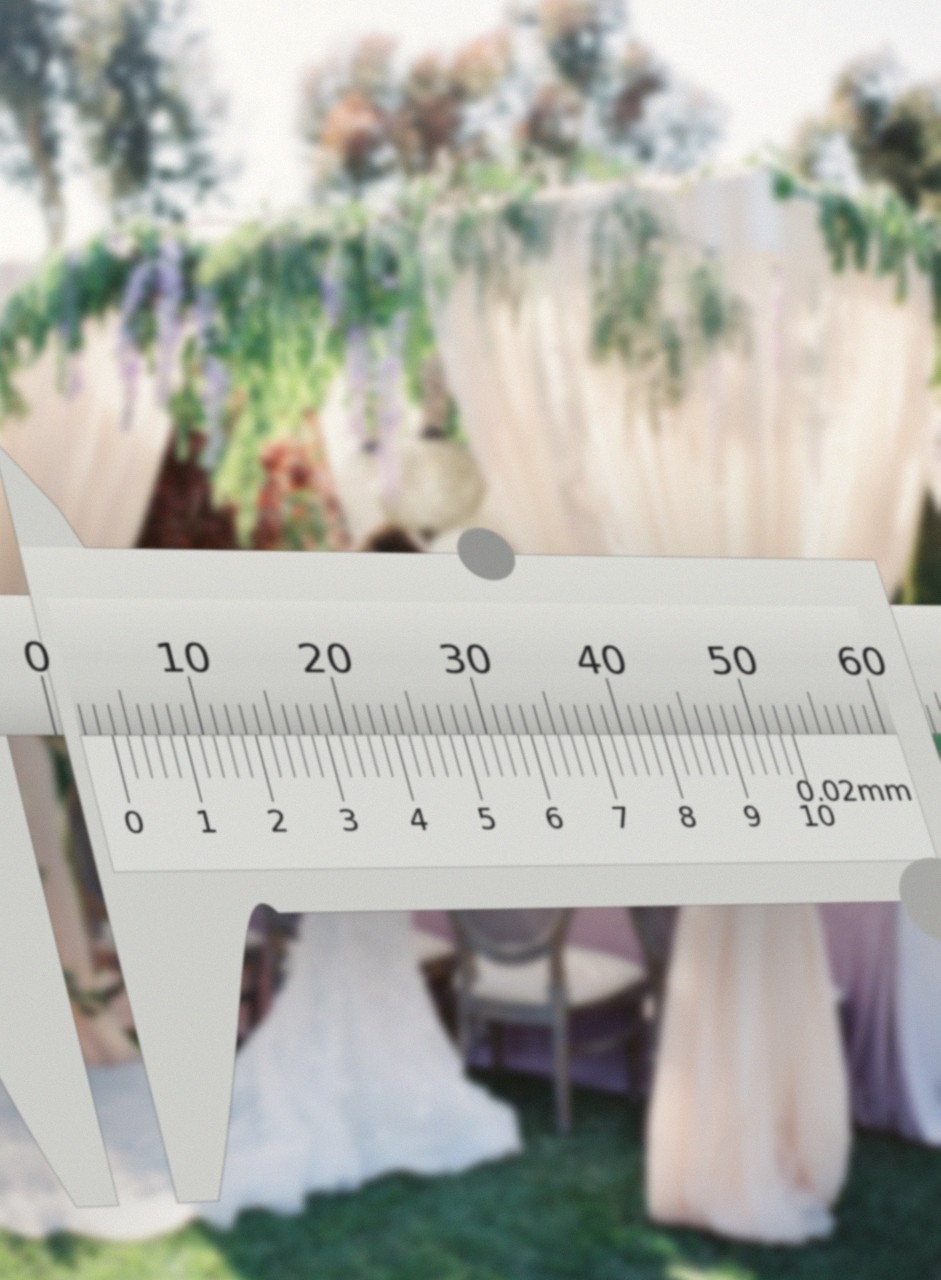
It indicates **3.8** mm
